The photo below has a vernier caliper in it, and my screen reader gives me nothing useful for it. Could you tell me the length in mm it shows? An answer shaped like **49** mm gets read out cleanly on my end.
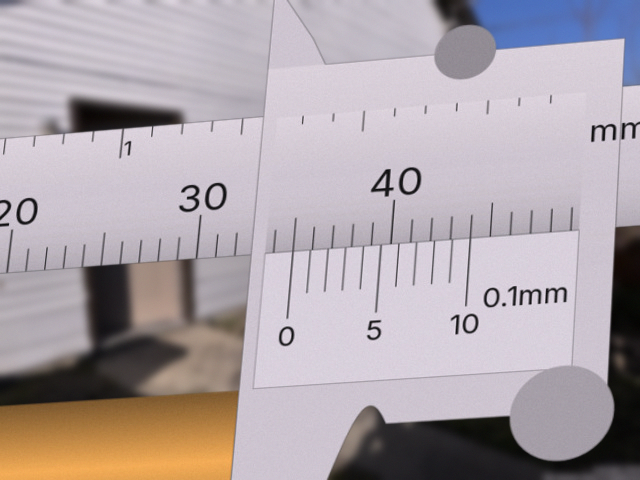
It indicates **35.0** mm
